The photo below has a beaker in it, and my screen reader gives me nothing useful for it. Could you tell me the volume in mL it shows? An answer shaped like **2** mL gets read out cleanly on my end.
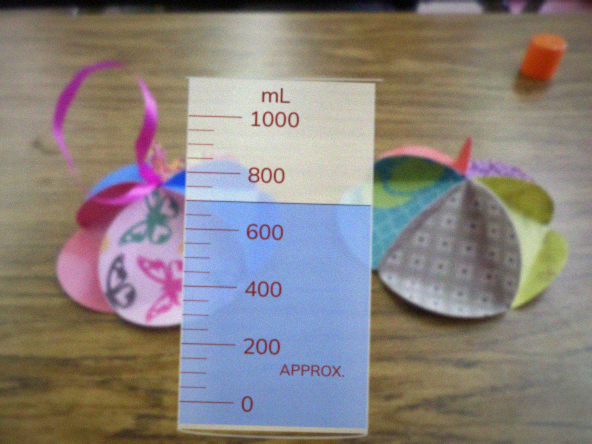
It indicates **700** mL
